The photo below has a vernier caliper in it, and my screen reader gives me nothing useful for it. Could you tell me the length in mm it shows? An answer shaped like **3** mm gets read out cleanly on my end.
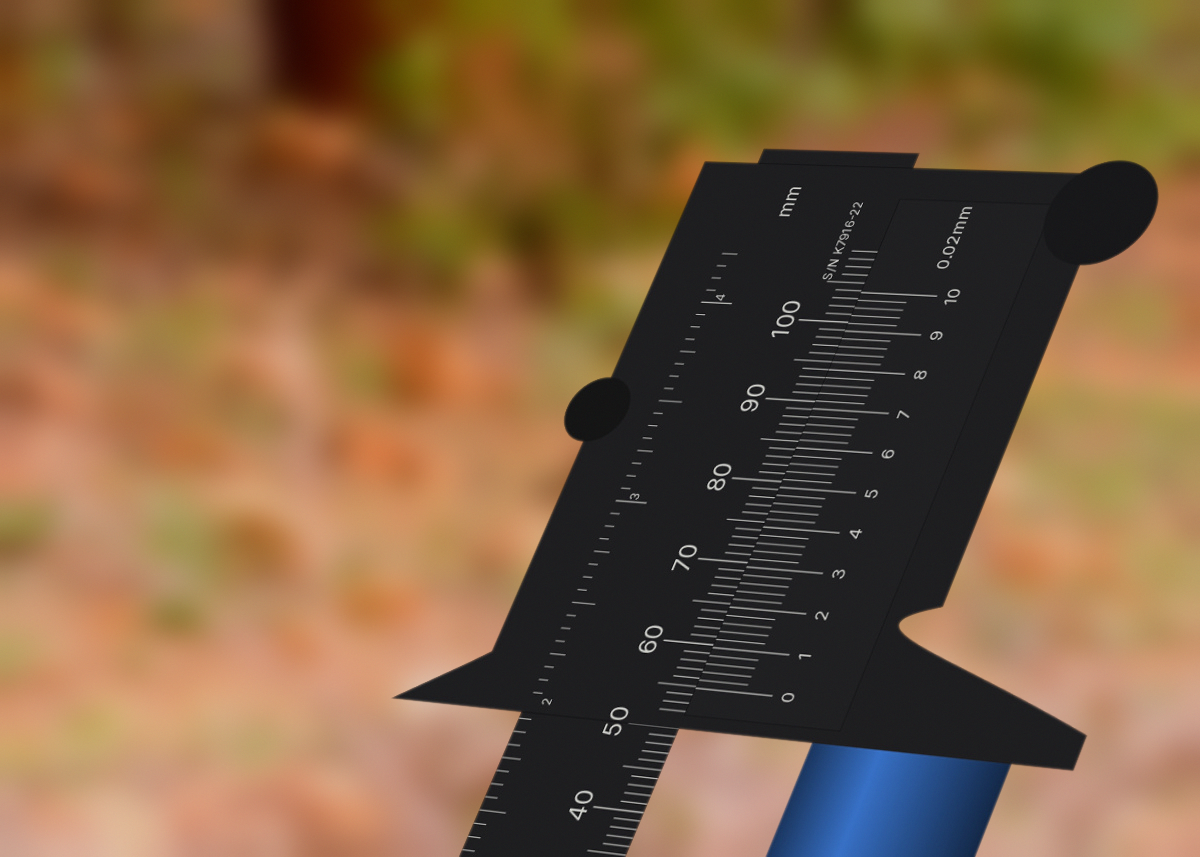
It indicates **54.8** mm
